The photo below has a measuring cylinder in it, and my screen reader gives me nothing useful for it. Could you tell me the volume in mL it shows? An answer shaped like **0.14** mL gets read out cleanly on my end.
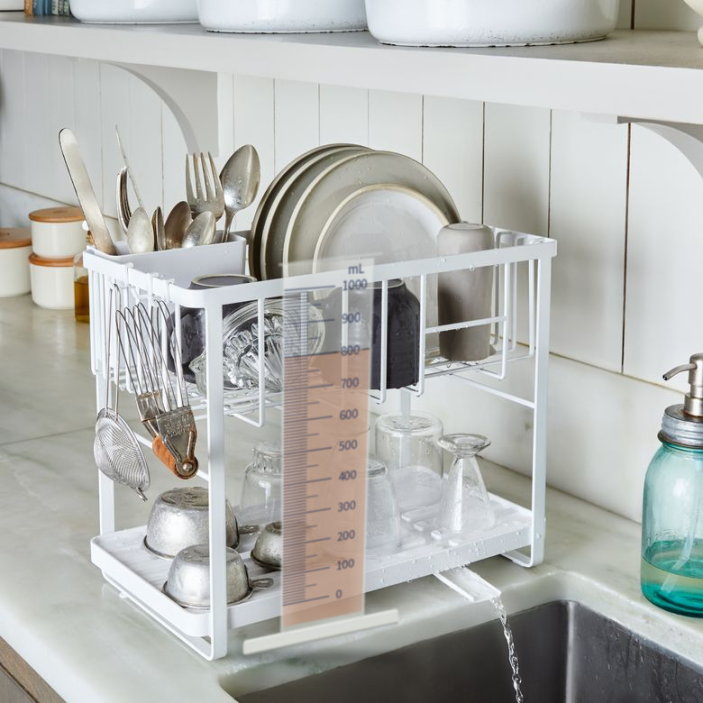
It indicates **800** mL
